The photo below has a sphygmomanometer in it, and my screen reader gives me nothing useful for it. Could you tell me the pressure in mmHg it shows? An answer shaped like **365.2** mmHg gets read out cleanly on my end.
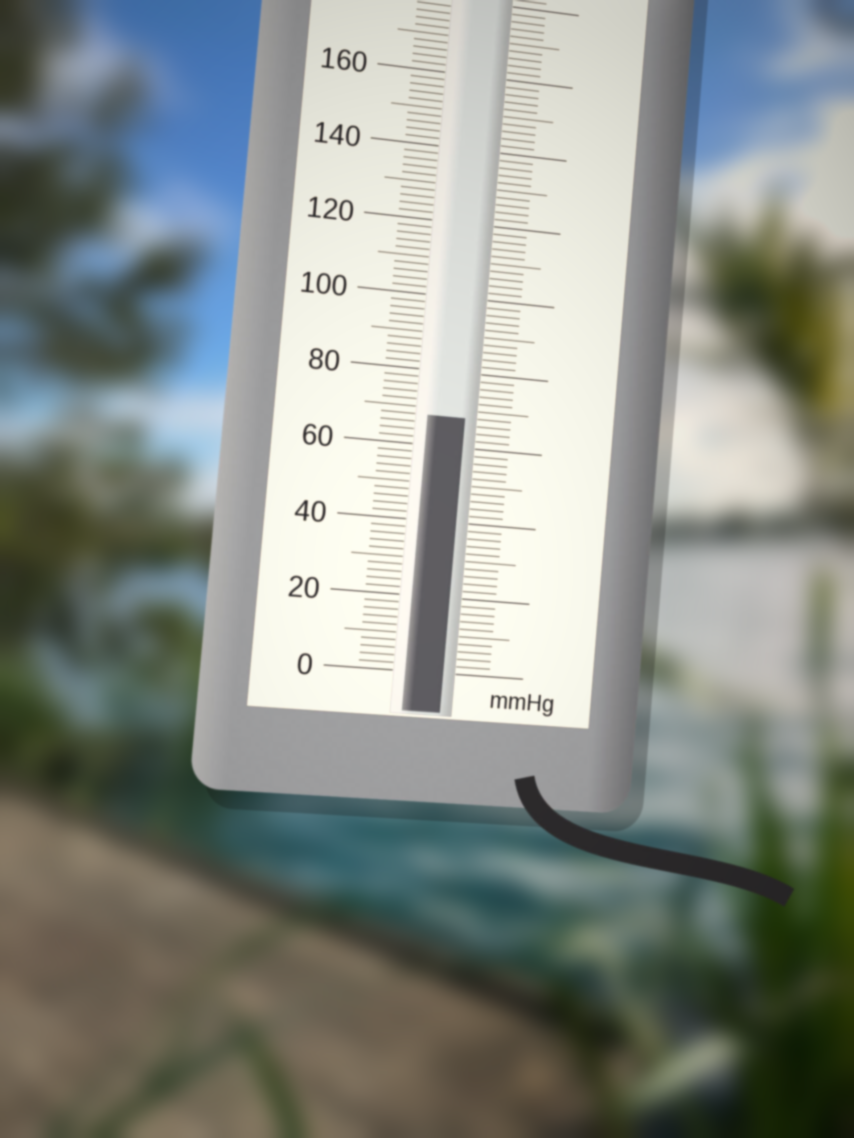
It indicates **68** mmHg
